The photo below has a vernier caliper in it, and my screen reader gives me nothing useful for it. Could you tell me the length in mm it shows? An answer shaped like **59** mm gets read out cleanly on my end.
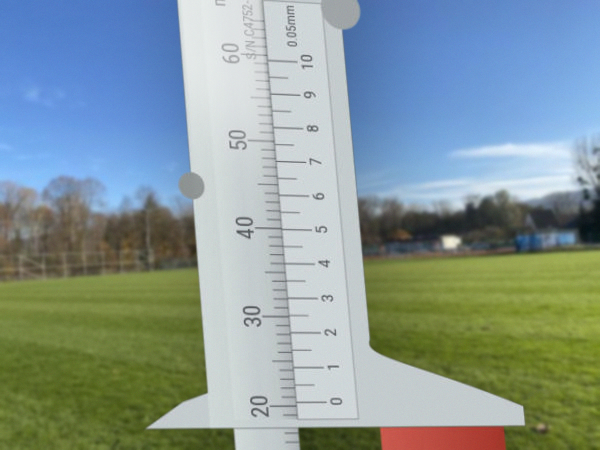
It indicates **20.4** mm
